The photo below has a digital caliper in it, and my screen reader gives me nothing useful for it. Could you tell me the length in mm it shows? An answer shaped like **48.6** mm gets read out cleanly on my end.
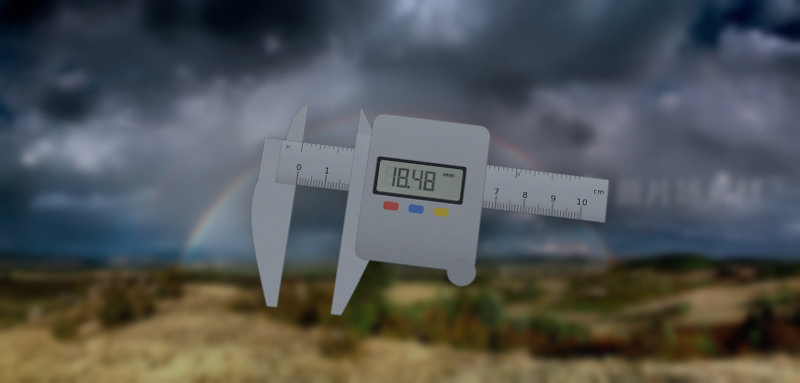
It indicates **18.48** mm
